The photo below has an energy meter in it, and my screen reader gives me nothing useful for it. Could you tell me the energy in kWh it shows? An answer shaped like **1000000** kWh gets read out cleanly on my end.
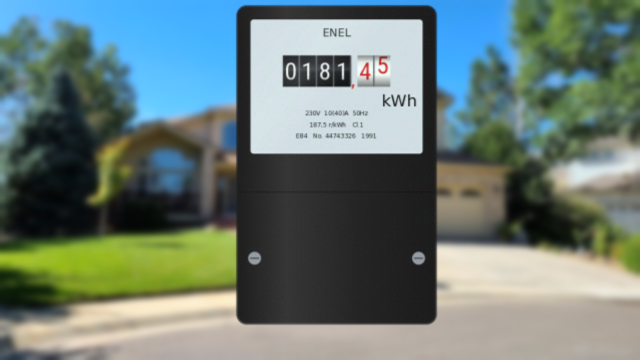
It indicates **181.45** kWh
